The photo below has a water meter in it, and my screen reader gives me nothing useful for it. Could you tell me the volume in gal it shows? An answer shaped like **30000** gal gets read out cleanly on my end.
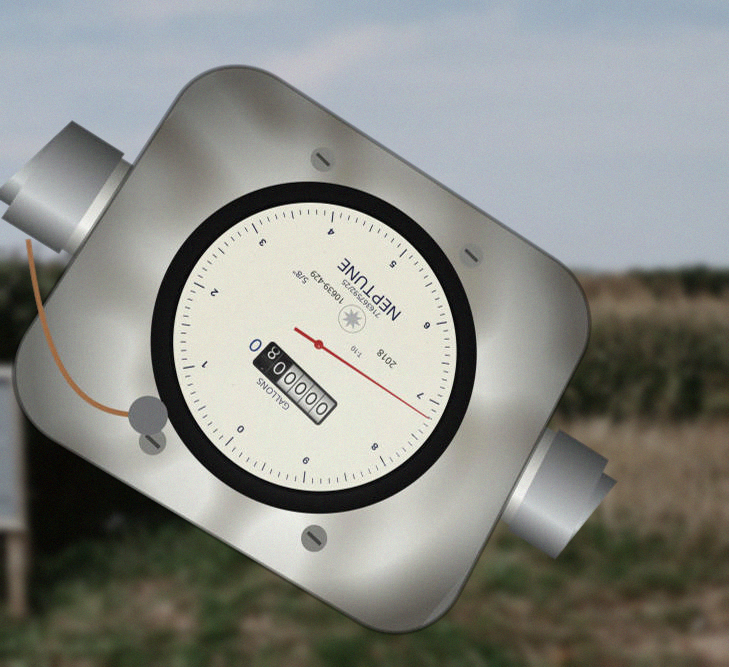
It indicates **77.2** gal
